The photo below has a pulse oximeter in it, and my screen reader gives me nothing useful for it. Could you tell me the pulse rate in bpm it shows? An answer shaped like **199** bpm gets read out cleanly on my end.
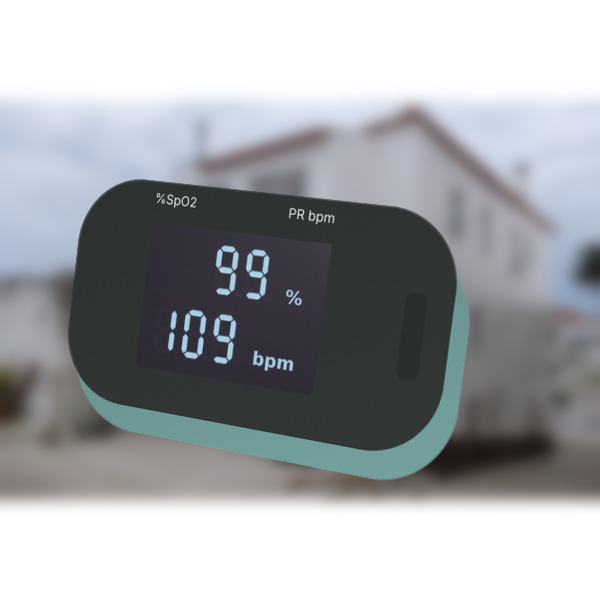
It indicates **109** bpm
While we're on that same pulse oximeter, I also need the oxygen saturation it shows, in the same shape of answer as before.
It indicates **99** %
